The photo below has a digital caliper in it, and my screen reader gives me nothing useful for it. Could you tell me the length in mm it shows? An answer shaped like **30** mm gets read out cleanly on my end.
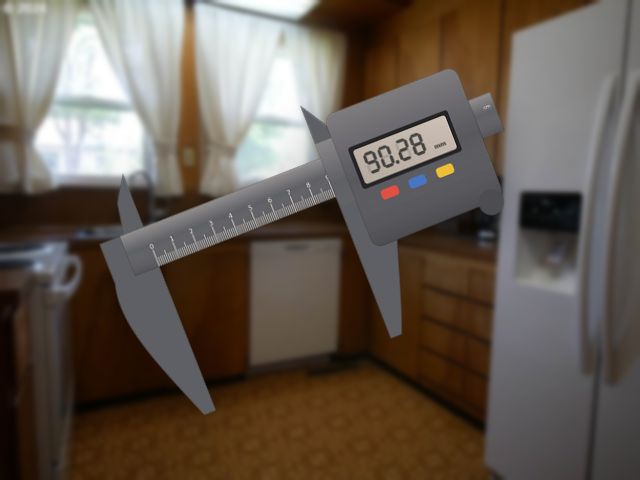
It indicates **90.28** mm
